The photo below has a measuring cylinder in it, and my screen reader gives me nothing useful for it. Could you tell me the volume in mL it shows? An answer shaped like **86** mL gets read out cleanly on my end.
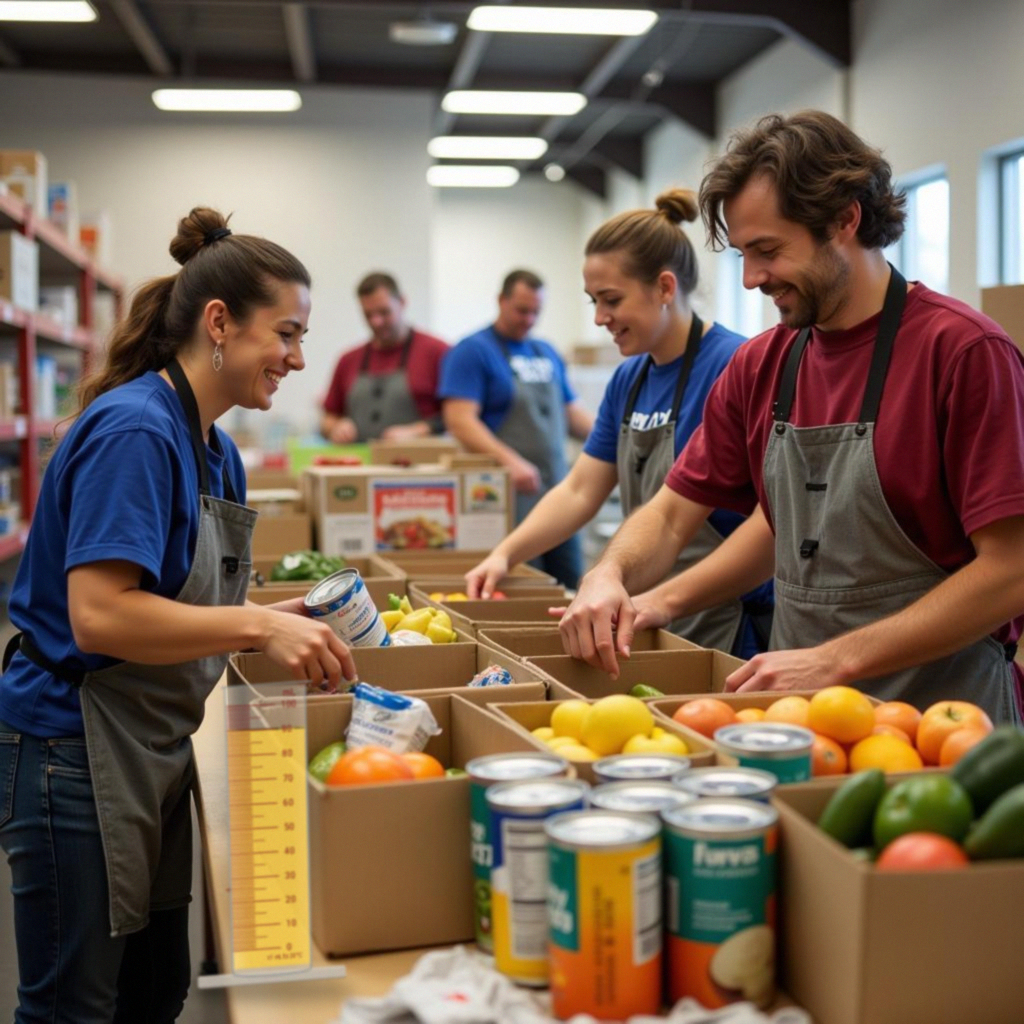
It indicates **90** mL
